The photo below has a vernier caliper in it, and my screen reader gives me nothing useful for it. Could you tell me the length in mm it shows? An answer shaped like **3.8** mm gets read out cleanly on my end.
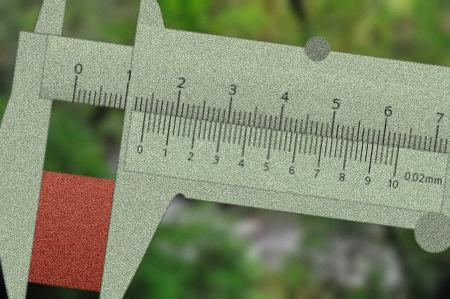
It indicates **14.0** mm
